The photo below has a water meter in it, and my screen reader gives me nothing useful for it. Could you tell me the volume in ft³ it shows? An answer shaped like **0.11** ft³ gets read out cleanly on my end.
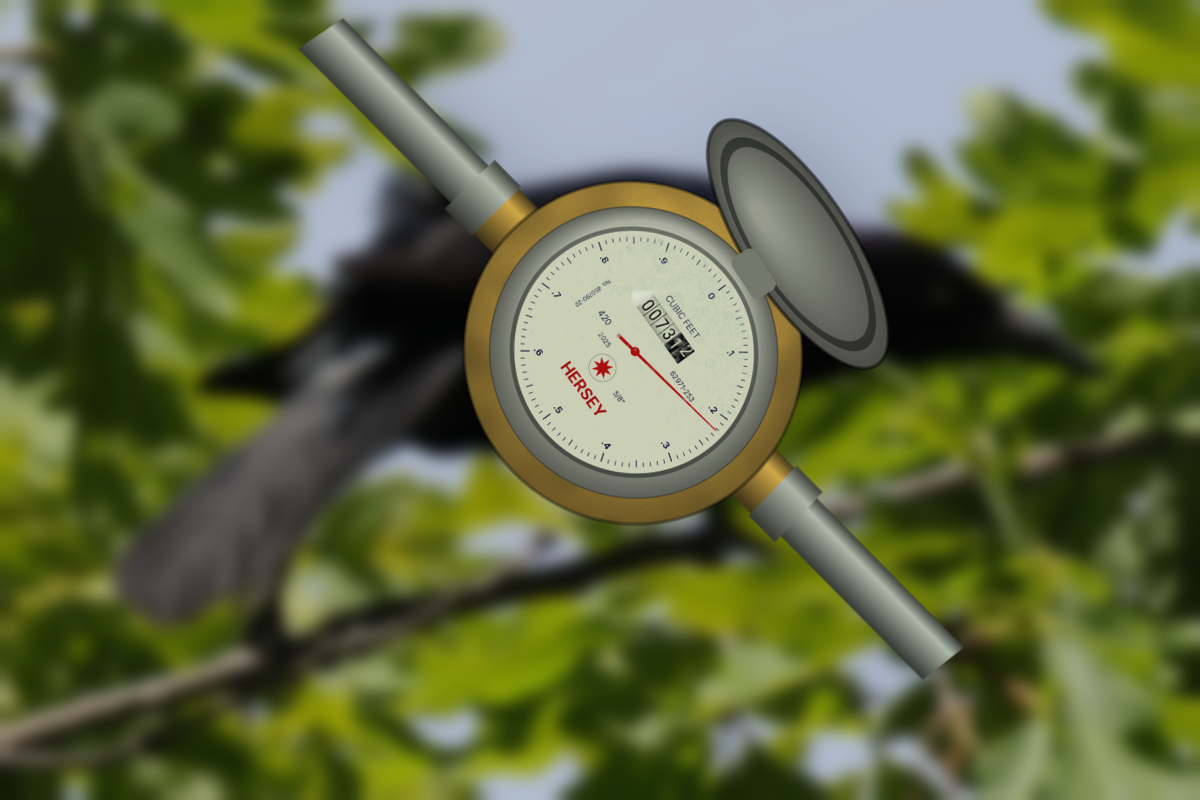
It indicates **7312.22** ft³
